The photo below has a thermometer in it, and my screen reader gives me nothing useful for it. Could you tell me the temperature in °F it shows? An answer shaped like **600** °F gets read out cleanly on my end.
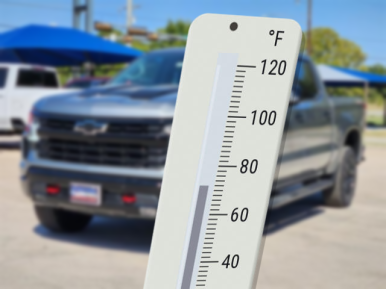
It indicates **72** °F
